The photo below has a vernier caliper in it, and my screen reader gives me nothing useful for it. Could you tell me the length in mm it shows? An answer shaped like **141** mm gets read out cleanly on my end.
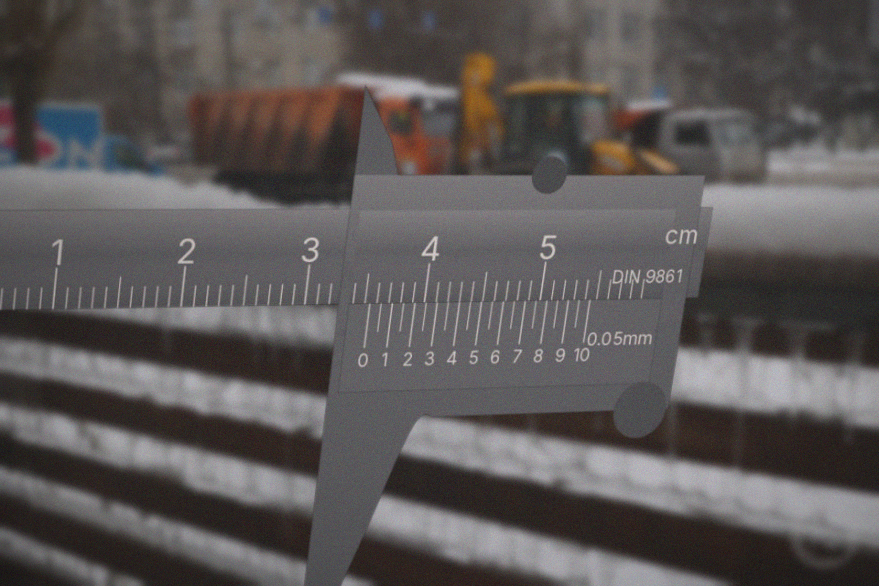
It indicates **35.4** mm
